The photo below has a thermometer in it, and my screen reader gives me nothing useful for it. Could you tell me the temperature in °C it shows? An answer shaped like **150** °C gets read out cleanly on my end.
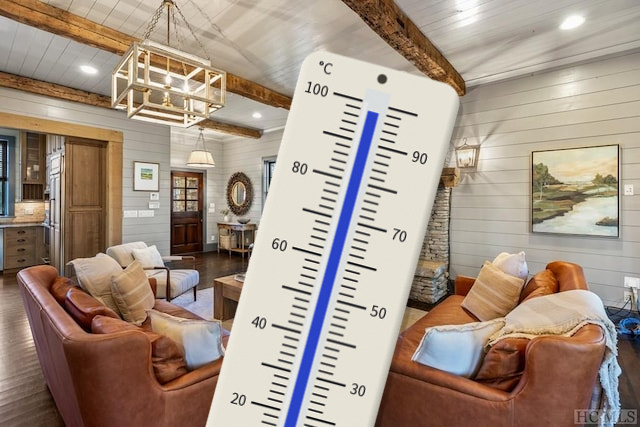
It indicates **98** °C
